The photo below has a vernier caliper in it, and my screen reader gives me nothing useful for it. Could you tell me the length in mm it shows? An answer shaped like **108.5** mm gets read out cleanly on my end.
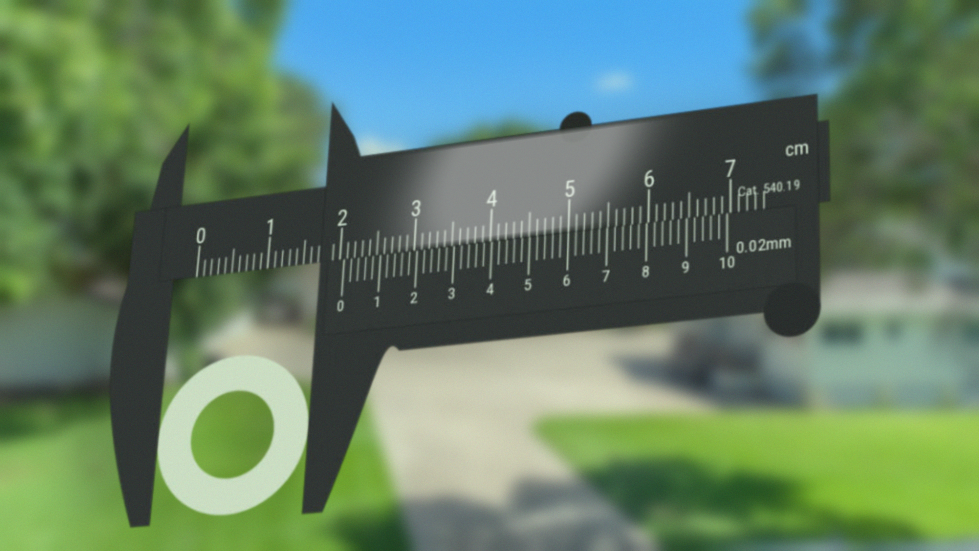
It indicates **20.6** mm
